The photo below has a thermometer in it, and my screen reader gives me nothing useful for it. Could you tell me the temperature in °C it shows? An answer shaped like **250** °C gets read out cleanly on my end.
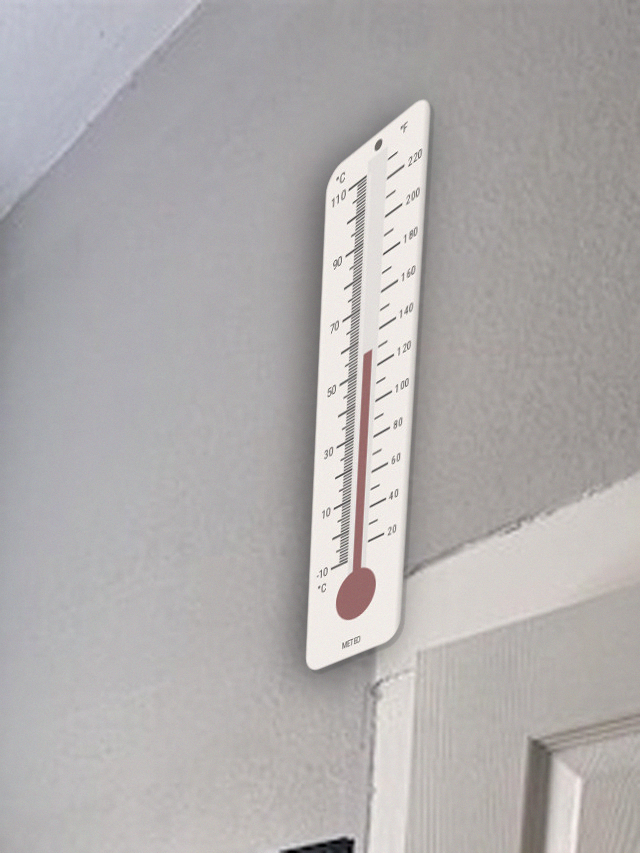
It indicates **55** °C
